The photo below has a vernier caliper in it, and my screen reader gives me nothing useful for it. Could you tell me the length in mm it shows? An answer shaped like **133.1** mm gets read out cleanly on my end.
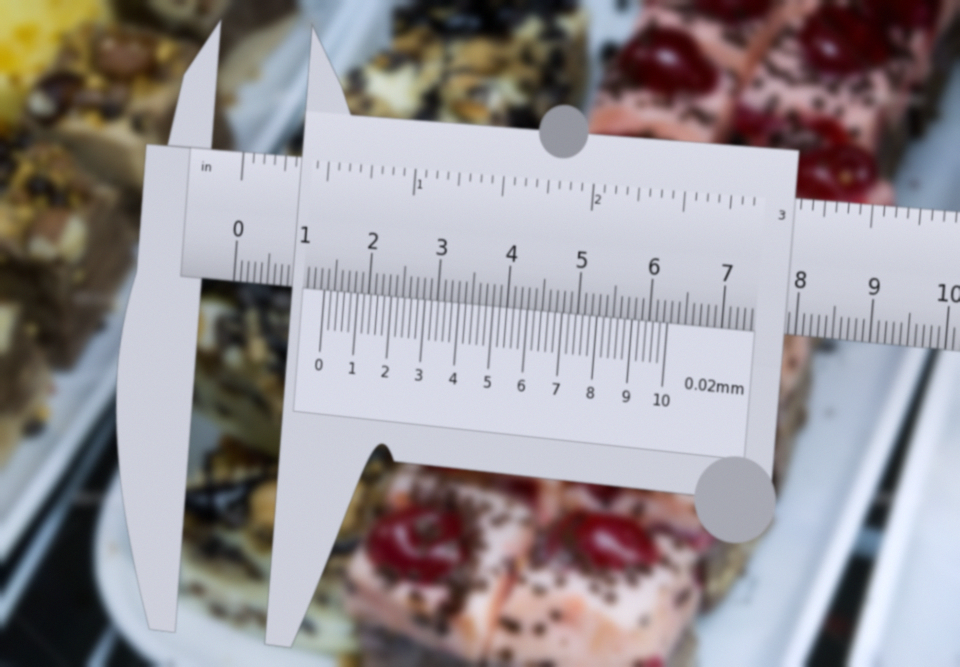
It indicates **13.5** mm
